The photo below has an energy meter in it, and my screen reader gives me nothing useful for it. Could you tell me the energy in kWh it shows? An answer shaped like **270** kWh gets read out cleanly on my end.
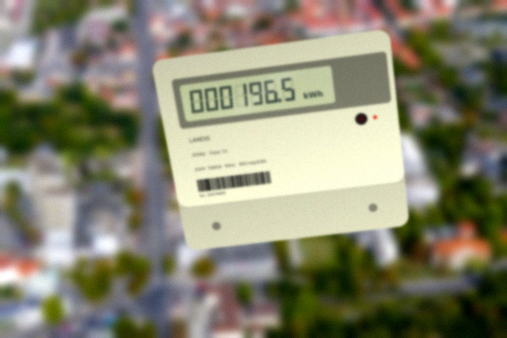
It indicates **196.5** kWh
